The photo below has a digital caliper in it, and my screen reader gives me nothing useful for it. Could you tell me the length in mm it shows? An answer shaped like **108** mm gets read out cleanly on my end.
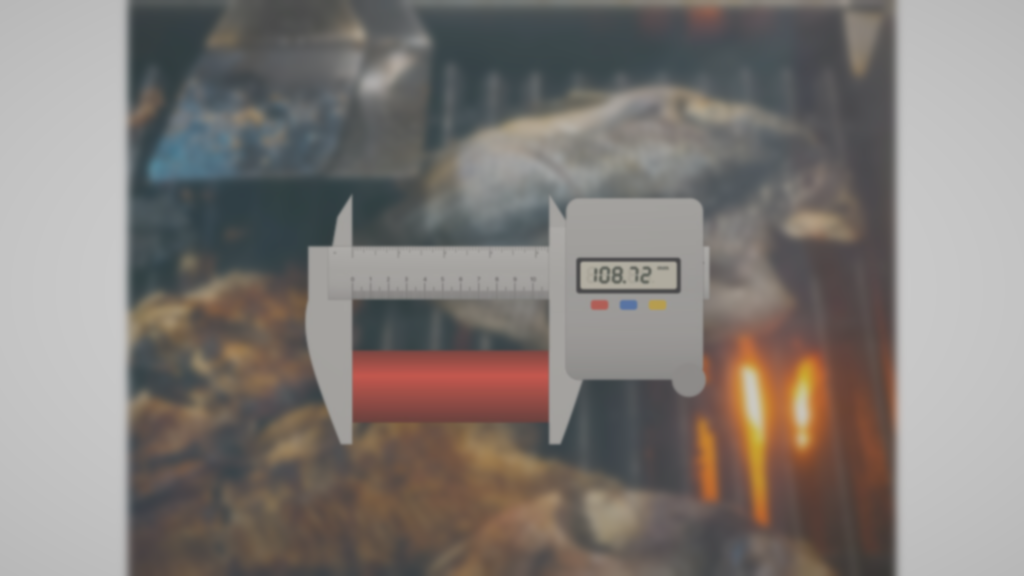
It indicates **108.72** mm
